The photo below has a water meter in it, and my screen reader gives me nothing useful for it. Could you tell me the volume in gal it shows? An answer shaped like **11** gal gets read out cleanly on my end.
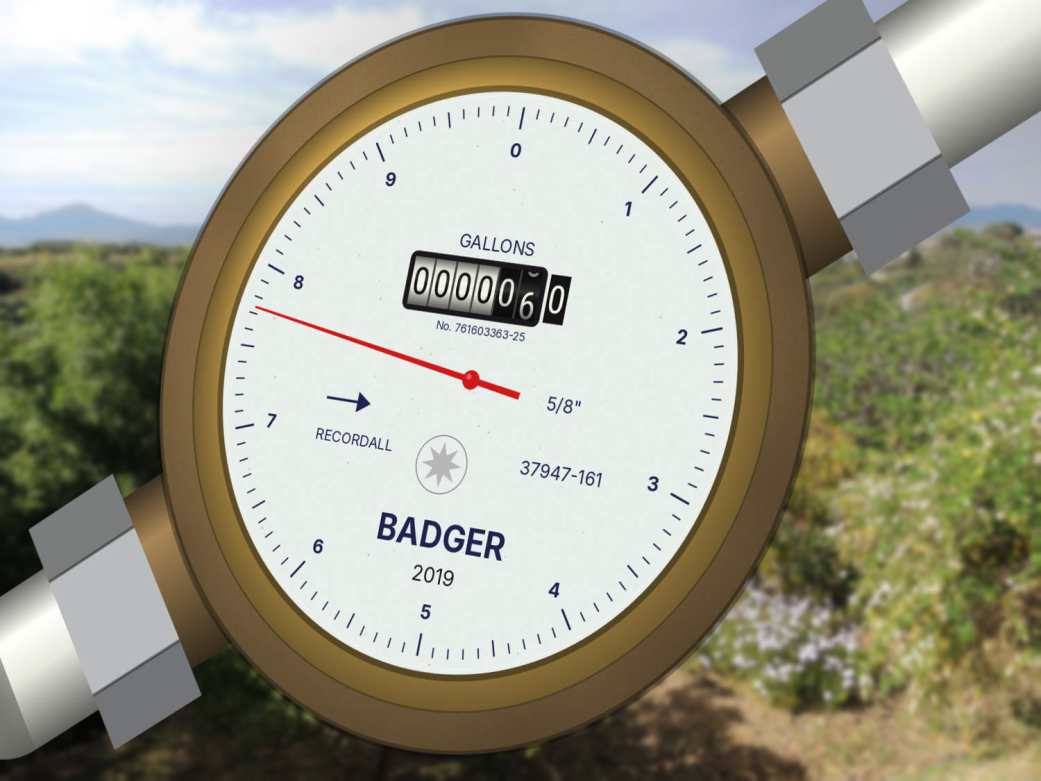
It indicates **57.7** gal
